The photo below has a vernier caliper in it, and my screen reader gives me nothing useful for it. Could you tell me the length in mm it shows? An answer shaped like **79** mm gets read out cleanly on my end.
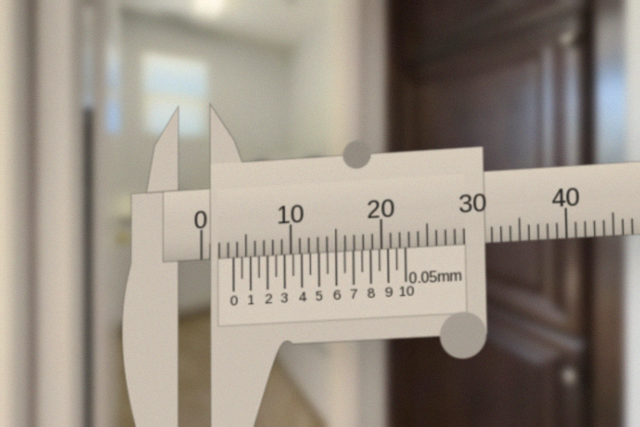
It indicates **3.6** mm
